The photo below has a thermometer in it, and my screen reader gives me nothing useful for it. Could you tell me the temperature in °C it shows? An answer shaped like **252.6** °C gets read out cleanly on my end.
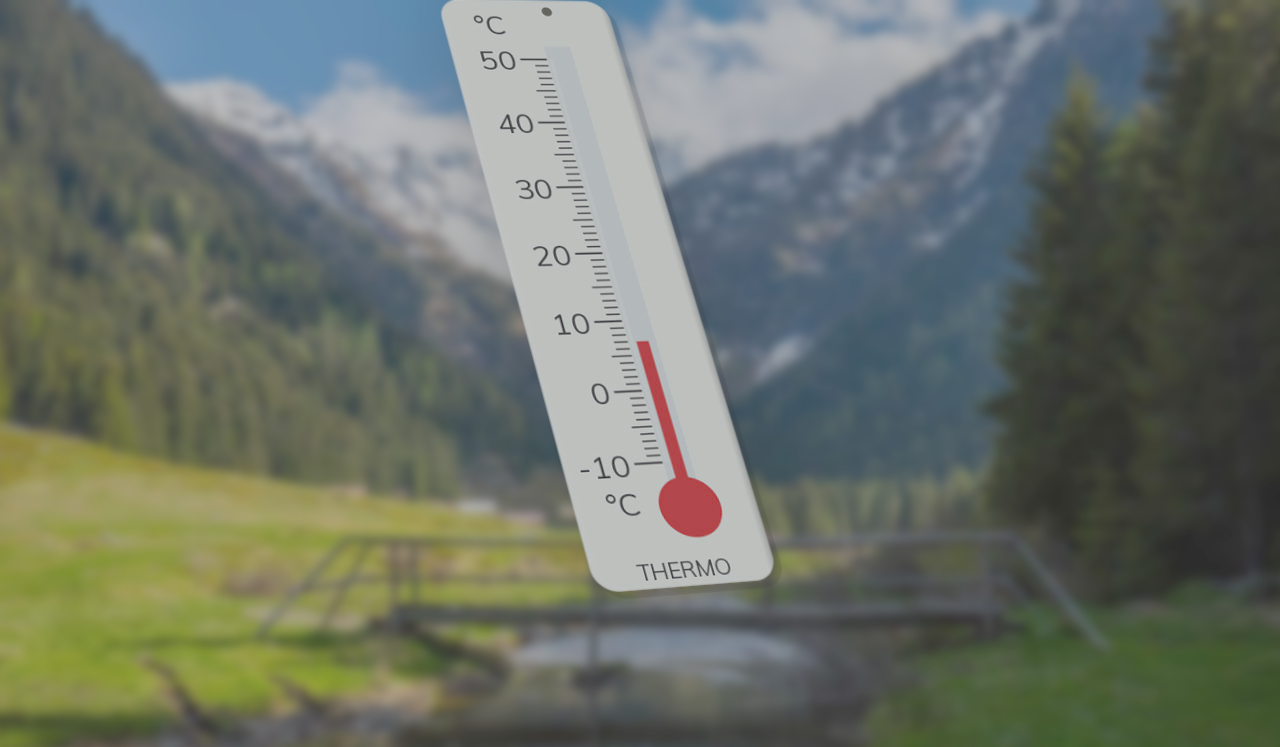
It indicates **7** °C
